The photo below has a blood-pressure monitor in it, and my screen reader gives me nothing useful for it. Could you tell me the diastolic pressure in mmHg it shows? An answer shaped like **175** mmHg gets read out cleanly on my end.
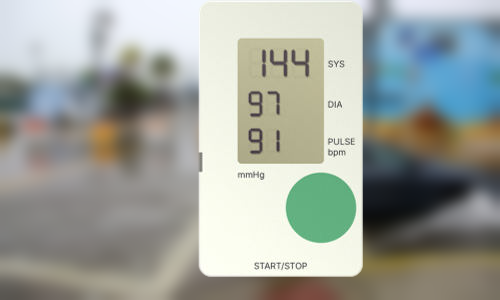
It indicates **97** mmHg
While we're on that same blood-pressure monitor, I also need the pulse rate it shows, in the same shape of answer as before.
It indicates **91** bpm
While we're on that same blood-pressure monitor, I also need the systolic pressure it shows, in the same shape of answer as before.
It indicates **144** mmHg
